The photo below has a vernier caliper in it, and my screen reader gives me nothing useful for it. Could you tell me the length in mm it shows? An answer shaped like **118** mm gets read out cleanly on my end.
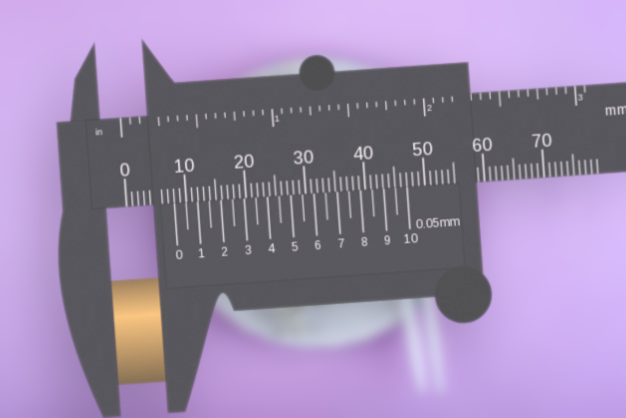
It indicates **8.0** mm
